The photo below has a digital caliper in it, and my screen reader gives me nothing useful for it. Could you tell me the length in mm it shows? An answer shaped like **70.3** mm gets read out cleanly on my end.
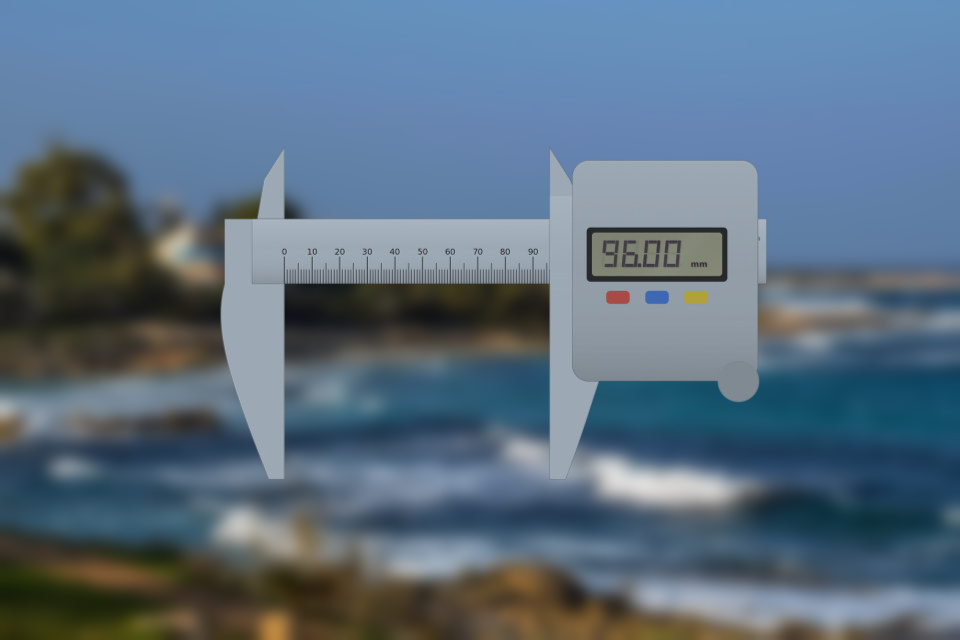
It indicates **96.00** mm
